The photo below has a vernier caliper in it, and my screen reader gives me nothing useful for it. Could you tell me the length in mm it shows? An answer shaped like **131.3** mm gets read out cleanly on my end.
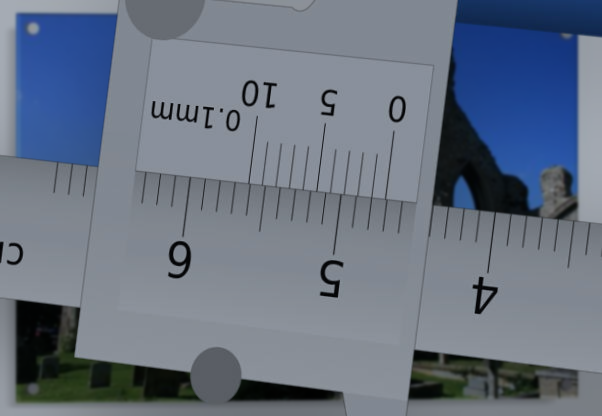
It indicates **47.1** mm
